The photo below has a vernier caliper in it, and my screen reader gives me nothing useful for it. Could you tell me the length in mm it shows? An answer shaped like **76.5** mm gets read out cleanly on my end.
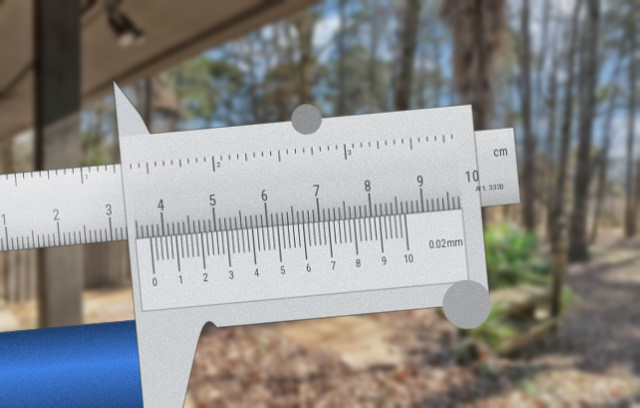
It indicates **37.5** mm
